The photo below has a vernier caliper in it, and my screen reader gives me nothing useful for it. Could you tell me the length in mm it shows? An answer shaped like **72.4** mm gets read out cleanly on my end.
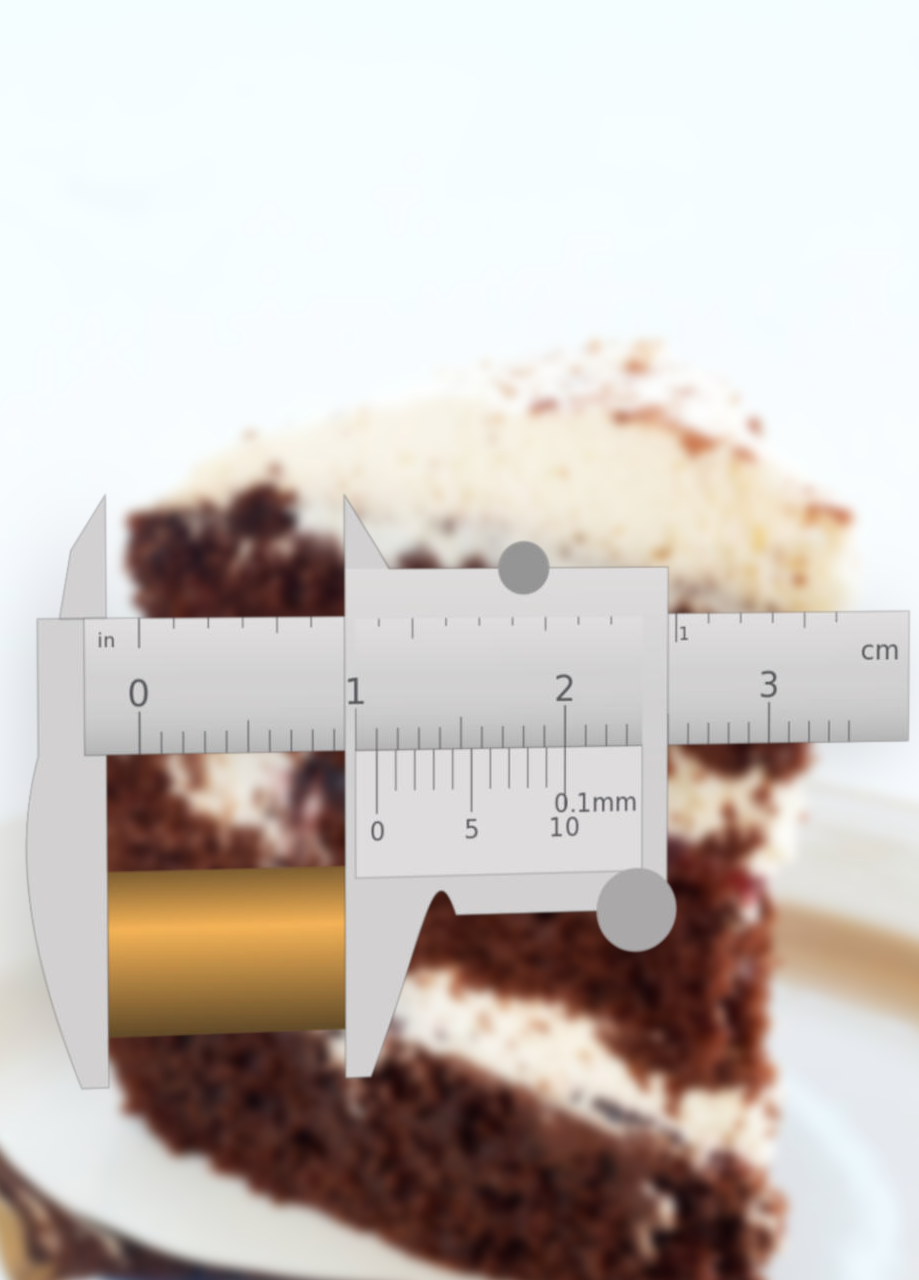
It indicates **11.0** mm
